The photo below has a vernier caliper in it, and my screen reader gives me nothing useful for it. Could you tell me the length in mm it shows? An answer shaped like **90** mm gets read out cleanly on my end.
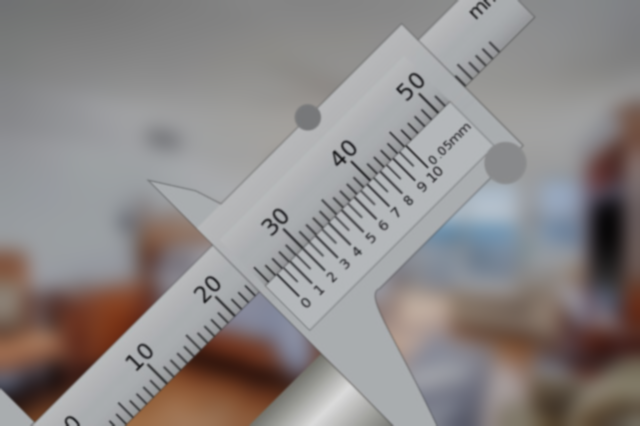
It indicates **26.2** mm
